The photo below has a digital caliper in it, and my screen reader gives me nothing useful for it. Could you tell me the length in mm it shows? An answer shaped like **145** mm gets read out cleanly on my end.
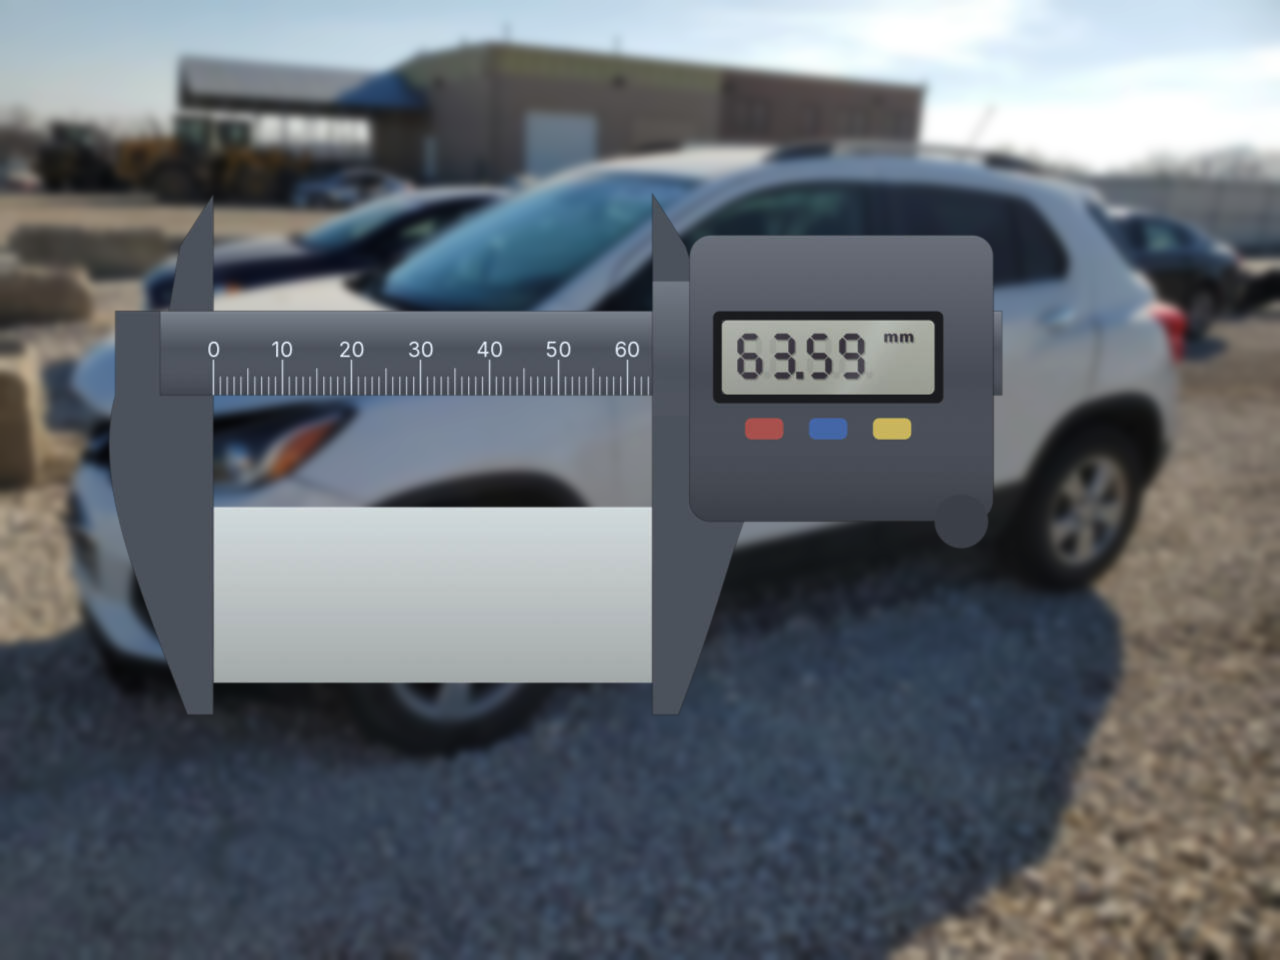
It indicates **63.59** mm
